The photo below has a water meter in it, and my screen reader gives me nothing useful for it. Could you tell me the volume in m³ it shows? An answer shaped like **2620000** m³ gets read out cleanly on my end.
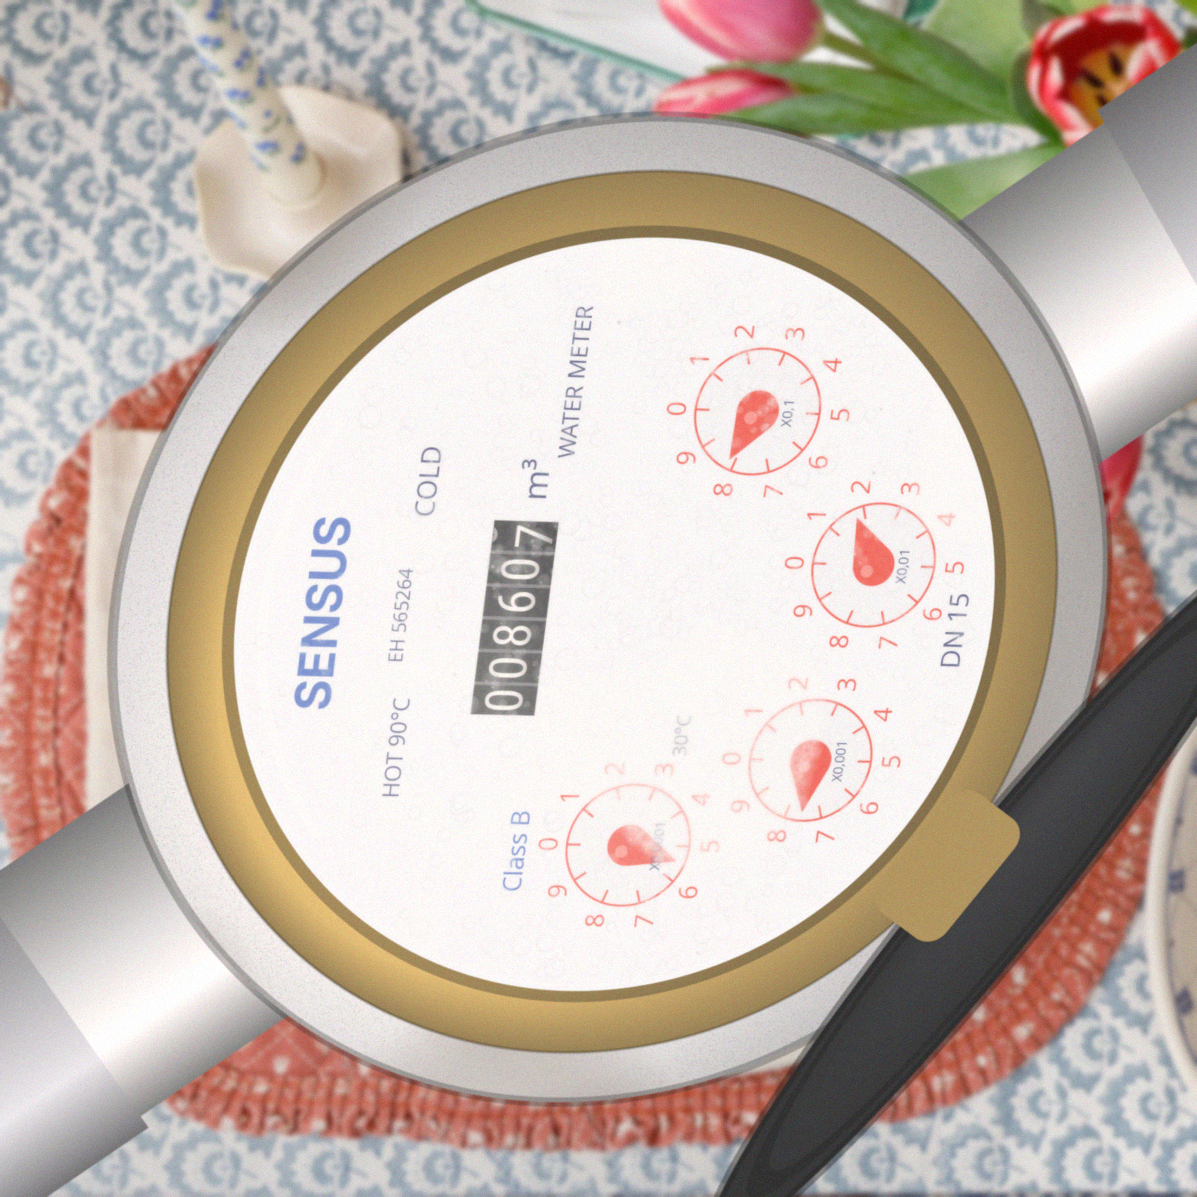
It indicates **8606.8175** m³
